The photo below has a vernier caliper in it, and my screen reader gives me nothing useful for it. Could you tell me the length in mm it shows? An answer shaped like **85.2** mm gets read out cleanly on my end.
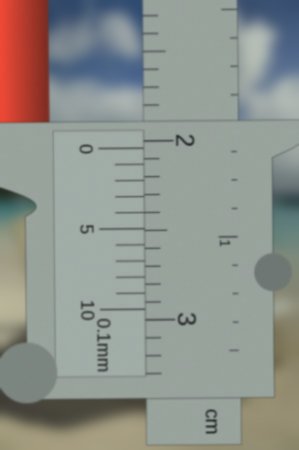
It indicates **20.4** mm
